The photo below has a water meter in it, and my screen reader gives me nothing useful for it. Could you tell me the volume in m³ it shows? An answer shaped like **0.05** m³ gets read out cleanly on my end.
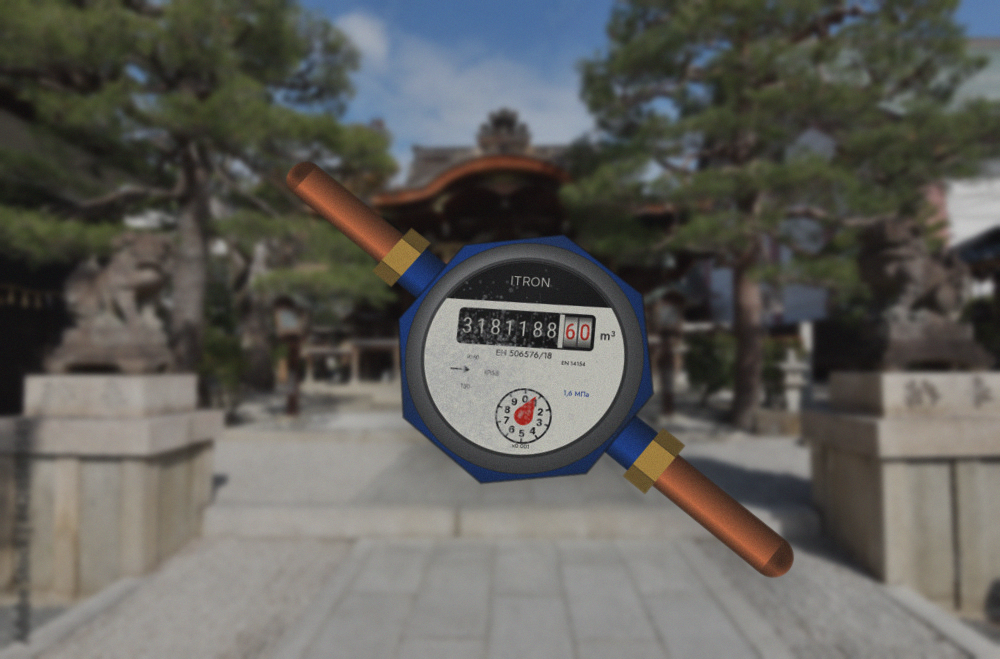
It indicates **3181188.600** m³
